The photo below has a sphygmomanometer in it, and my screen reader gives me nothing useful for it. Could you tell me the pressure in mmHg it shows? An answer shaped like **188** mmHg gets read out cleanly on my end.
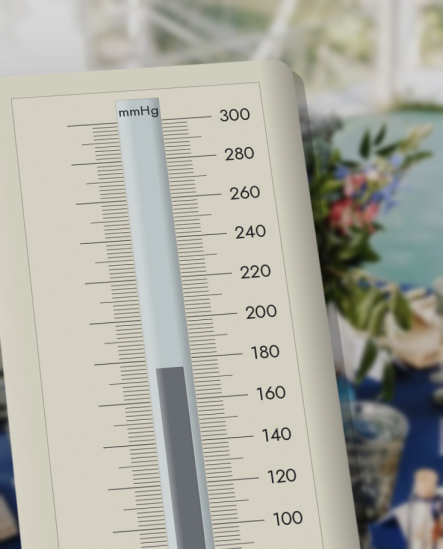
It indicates **176** mmHg
